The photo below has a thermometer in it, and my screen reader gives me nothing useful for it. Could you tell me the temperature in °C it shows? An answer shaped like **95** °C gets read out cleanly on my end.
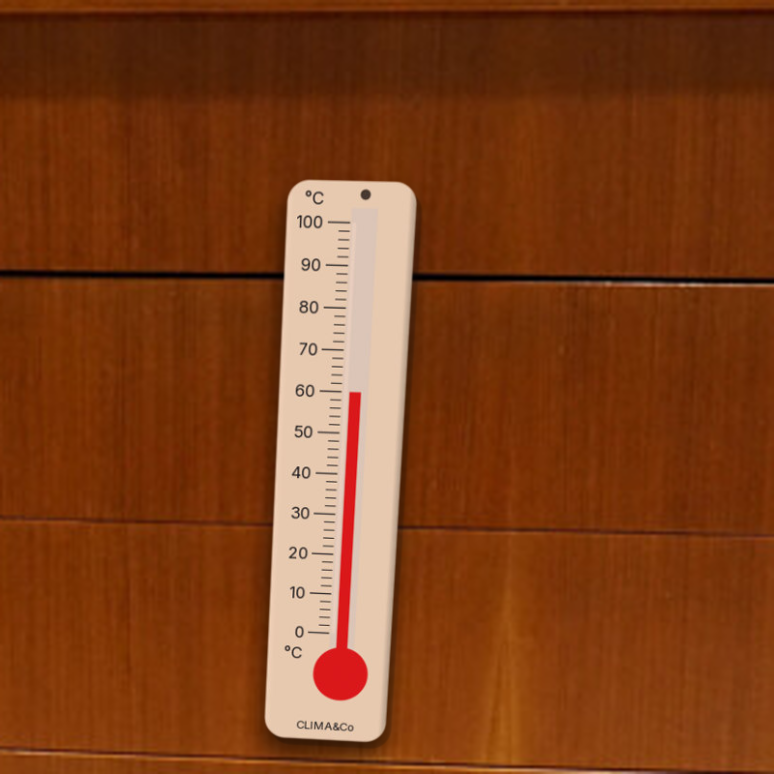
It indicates **60** °C
